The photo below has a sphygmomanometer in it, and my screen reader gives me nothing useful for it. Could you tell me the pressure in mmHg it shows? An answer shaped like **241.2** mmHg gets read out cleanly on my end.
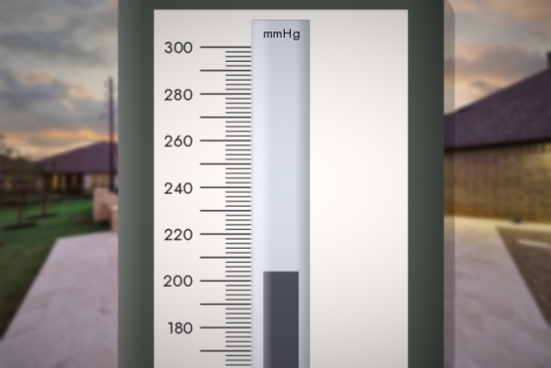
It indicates **204** mmHg
